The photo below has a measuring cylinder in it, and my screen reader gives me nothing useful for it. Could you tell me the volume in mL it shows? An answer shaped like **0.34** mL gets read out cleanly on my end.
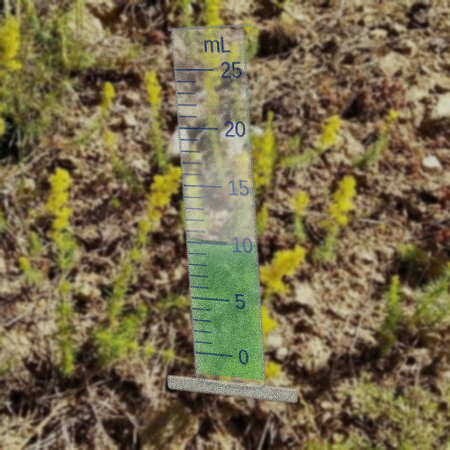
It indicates **10** mL
